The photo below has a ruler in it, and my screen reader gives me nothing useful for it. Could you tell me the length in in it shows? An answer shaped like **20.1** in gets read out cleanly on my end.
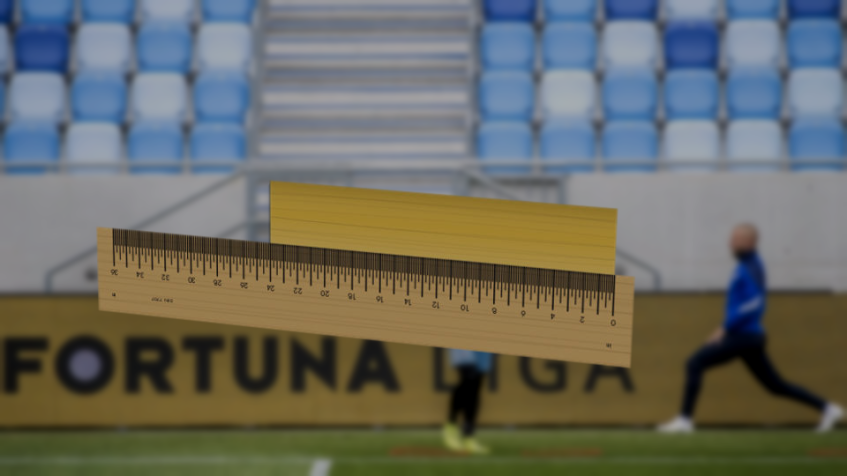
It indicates **24** in
